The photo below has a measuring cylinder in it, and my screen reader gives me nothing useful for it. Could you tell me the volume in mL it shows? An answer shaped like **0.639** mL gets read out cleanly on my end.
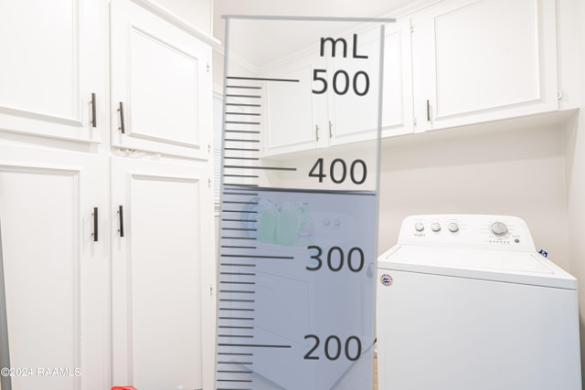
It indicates **375** mL
